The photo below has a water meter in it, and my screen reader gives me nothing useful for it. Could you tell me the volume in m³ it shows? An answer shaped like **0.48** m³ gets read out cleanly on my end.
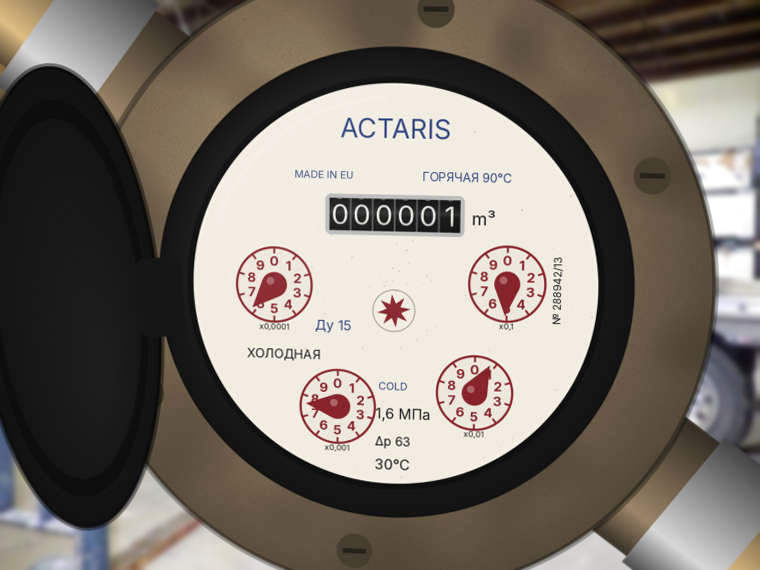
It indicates **1.5076** m³
